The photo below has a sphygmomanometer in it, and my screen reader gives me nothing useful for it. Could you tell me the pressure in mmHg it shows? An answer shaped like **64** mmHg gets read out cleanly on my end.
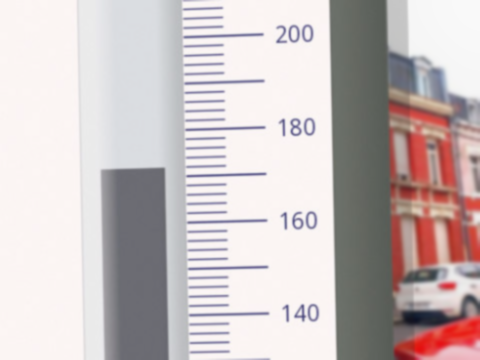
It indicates **172** mmHg
